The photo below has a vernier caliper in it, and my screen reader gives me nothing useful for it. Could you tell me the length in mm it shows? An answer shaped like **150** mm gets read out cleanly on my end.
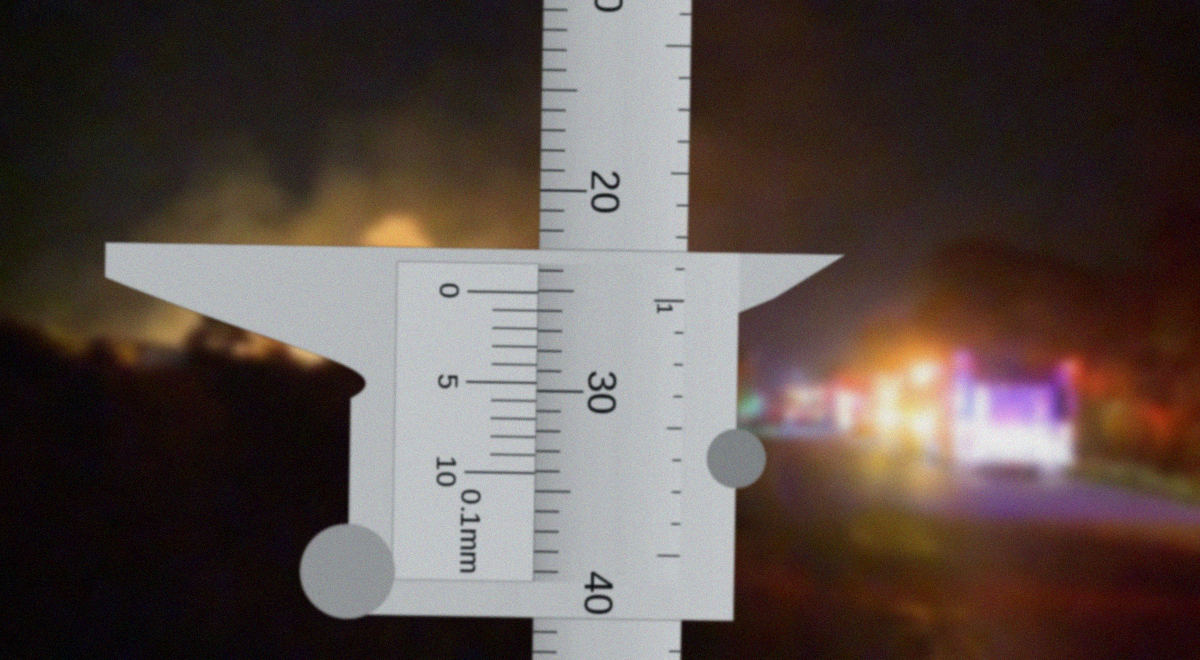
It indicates **25.1** mm
